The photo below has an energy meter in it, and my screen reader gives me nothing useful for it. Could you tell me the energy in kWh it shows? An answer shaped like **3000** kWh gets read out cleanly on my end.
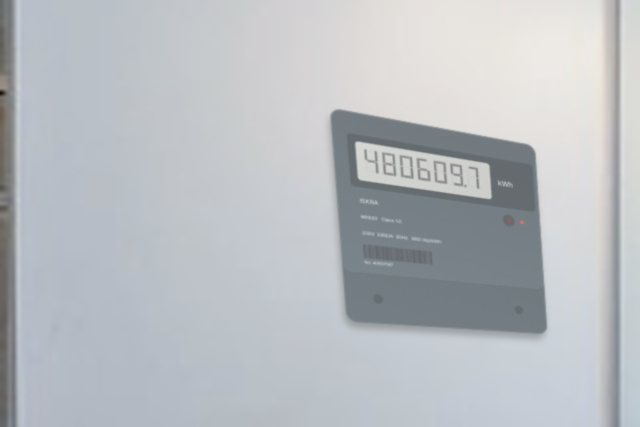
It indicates **480609.7** kWh
